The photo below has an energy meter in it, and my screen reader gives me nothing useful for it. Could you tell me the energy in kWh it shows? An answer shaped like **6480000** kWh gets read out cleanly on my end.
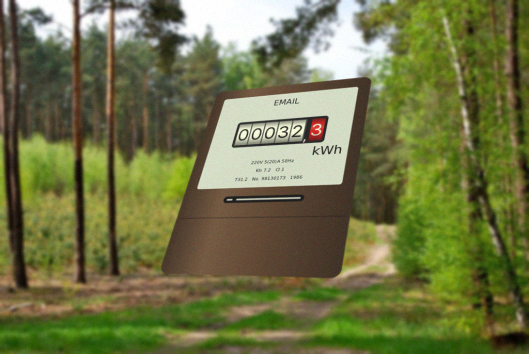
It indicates **32.3** kWh
